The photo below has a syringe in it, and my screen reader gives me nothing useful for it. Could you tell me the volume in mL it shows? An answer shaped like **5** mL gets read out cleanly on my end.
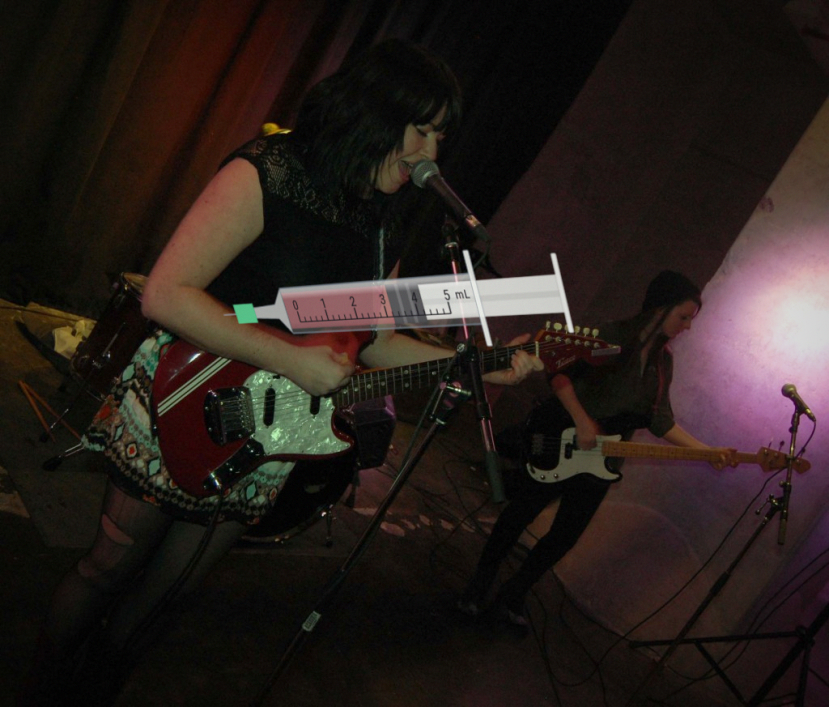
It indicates **3.2** mL
